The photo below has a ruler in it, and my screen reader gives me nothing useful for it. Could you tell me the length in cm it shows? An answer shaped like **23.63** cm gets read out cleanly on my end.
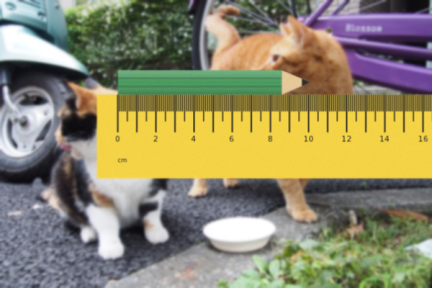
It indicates **10** cm
